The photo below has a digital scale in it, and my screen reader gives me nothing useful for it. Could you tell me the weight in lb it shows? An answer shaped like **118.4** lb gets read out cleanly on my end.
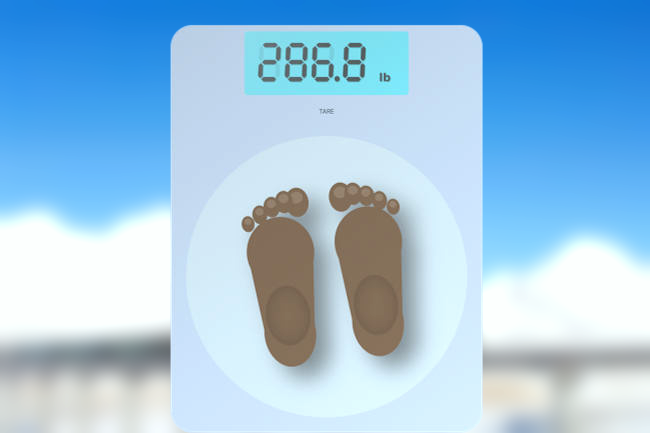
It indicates **286.8** lb
